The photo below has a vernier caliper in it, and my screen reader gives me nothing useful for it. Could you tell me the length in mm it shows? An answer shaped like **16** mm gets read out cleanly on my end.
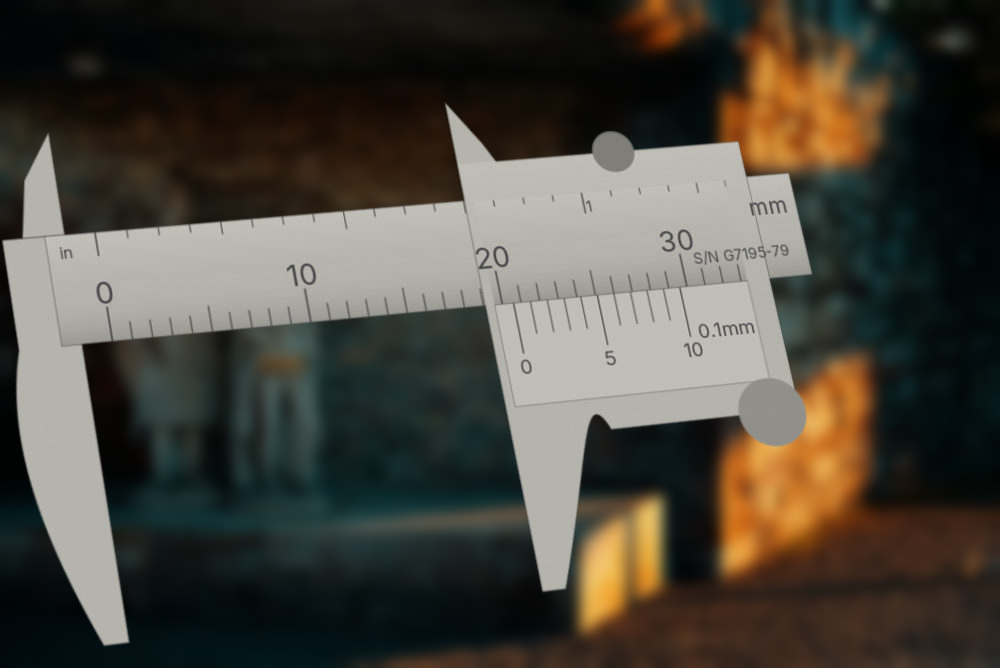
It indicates **20.6** mm
